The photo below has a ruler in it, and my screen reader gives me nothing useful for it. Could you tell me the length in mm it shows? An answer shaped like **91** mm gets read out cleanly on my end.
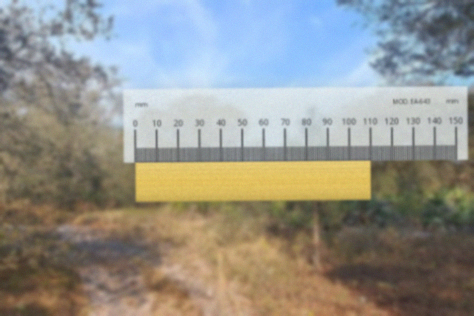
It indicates **110** mm
